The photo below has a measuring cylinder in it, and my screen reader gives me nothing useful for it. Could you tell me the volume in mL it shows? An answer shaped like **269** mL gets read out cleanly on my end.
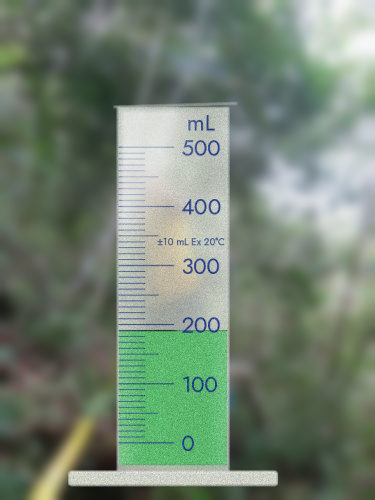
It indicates **190** mL
